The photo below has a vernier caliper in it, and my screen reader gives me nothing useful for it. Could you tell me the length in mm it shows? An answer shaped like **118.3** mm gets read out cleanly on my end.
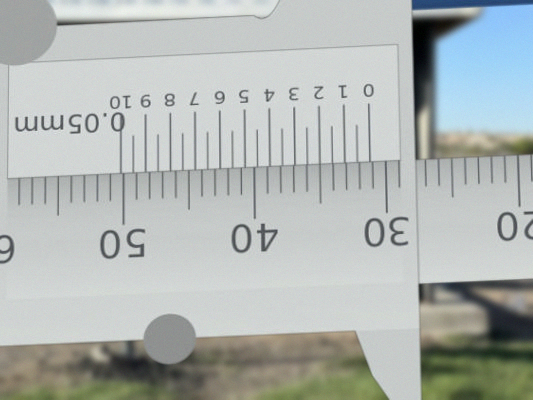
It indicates **31.2** mm
